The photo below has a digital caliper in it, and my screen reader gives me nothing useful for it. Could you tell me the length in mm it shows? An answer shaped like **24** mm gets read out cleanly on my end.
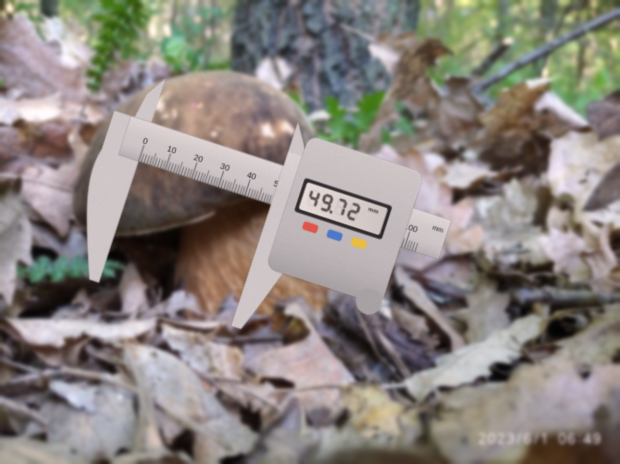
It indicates **49.72** mm
